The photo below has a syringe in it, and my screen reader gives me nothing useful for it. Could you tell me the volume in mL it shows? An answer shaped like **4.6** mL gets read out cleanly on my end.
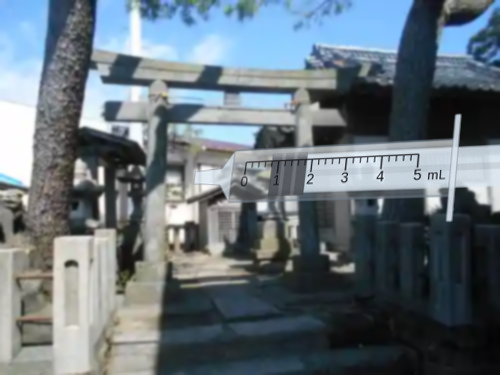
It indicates **0.8** mL
